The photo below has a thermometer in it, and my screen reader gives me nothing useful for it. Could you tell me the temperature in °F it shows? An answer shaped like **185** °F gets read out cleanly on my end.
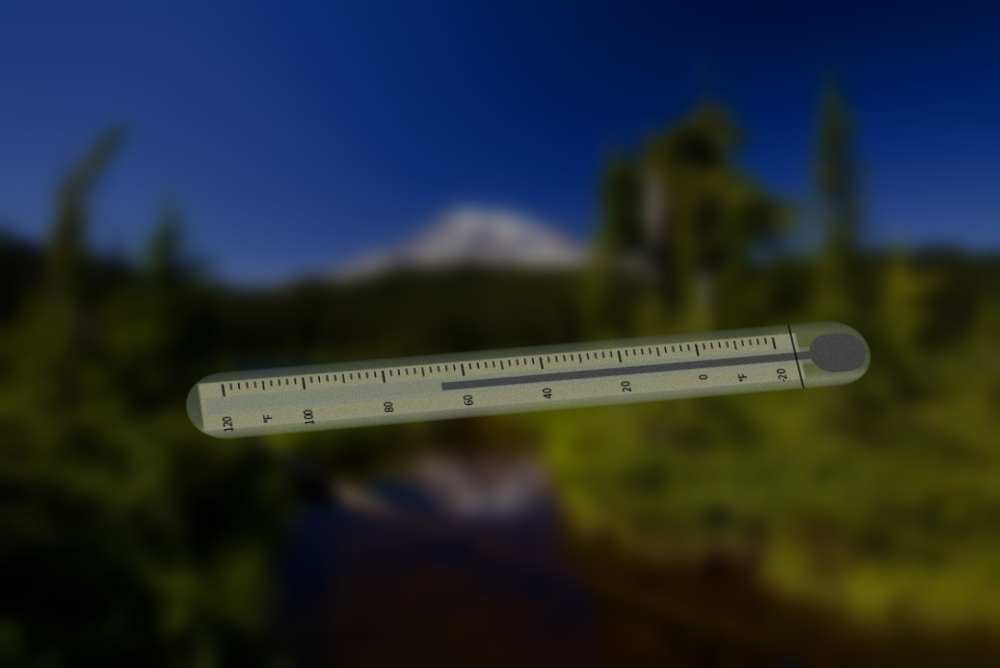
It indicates **66** °F
